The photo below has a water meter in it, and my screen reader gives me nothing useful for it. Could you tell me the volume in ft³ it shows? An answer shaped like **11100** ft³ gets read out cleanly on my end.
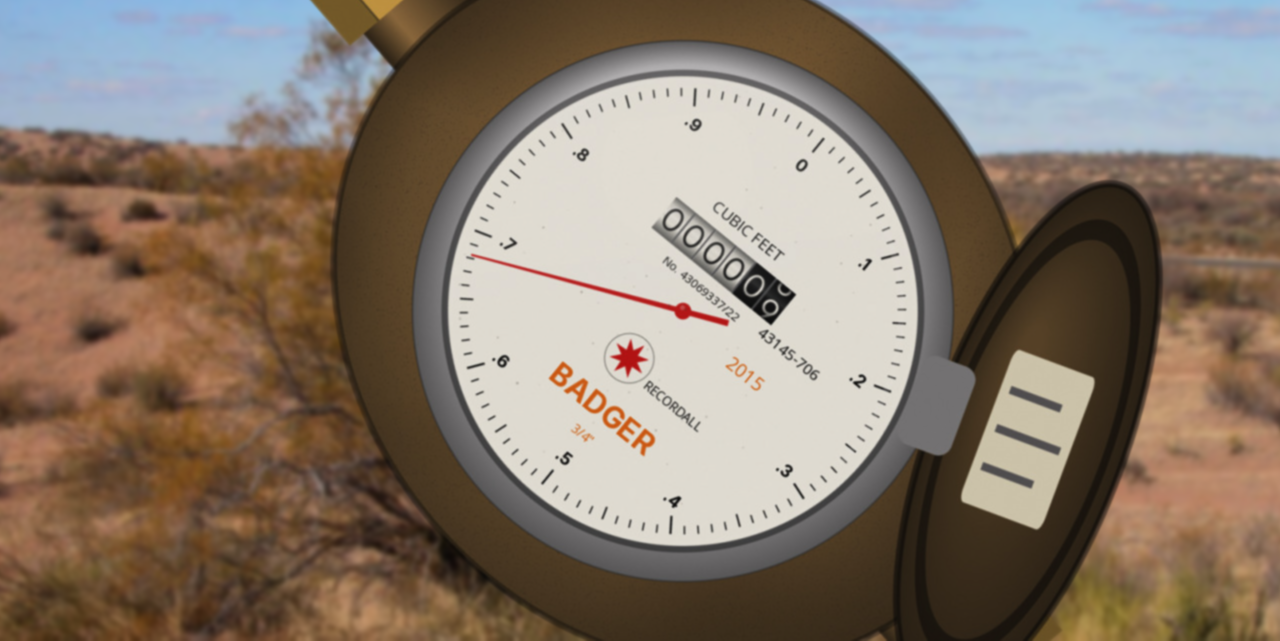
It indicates **8.68** ft³
